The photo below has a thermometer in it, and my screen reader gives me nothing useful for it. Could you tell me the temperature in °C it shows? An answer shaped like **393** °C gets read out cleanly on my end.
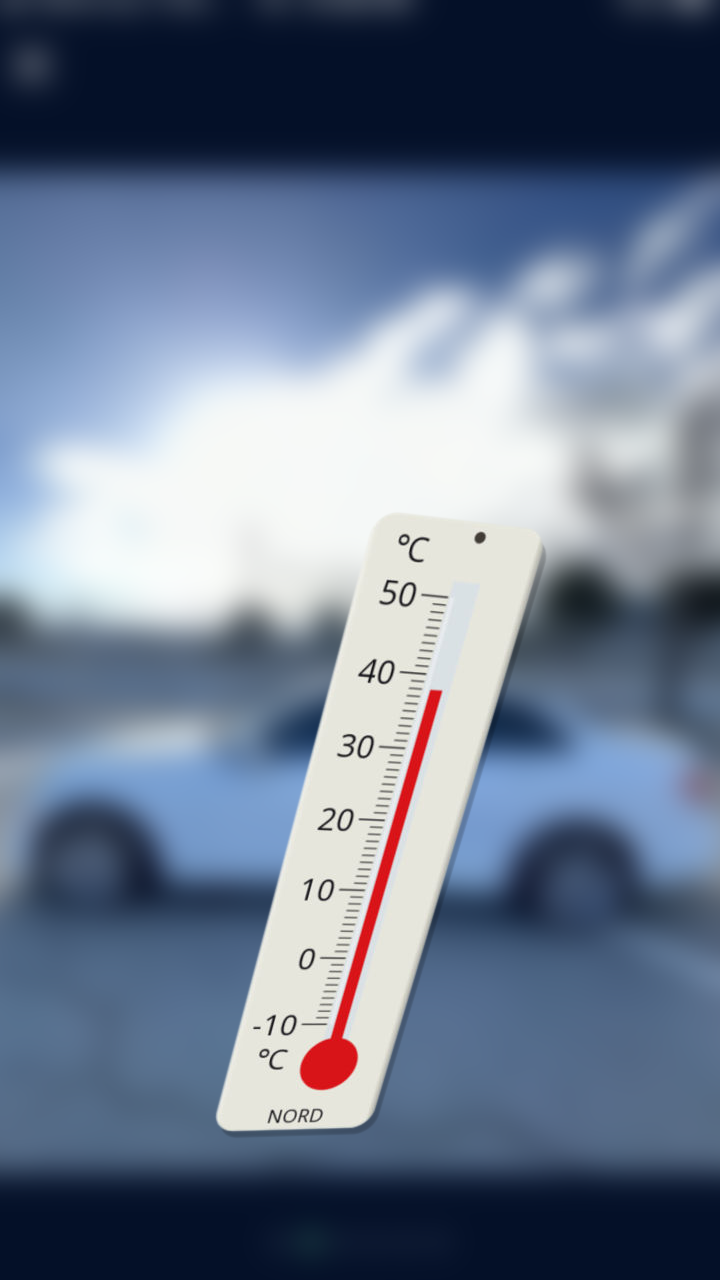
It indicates **38** °C
